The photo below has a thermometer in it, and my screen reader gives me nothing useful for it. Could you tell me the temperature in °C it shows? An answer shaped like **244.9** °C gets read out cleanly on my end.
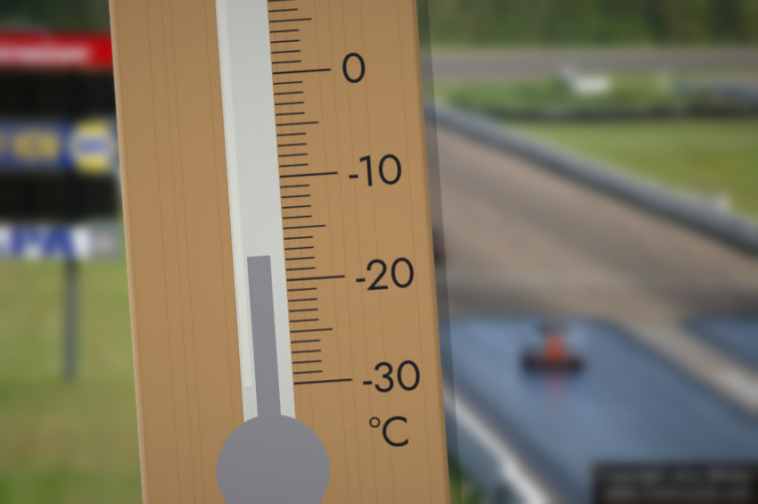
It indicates **-17.5** °C
